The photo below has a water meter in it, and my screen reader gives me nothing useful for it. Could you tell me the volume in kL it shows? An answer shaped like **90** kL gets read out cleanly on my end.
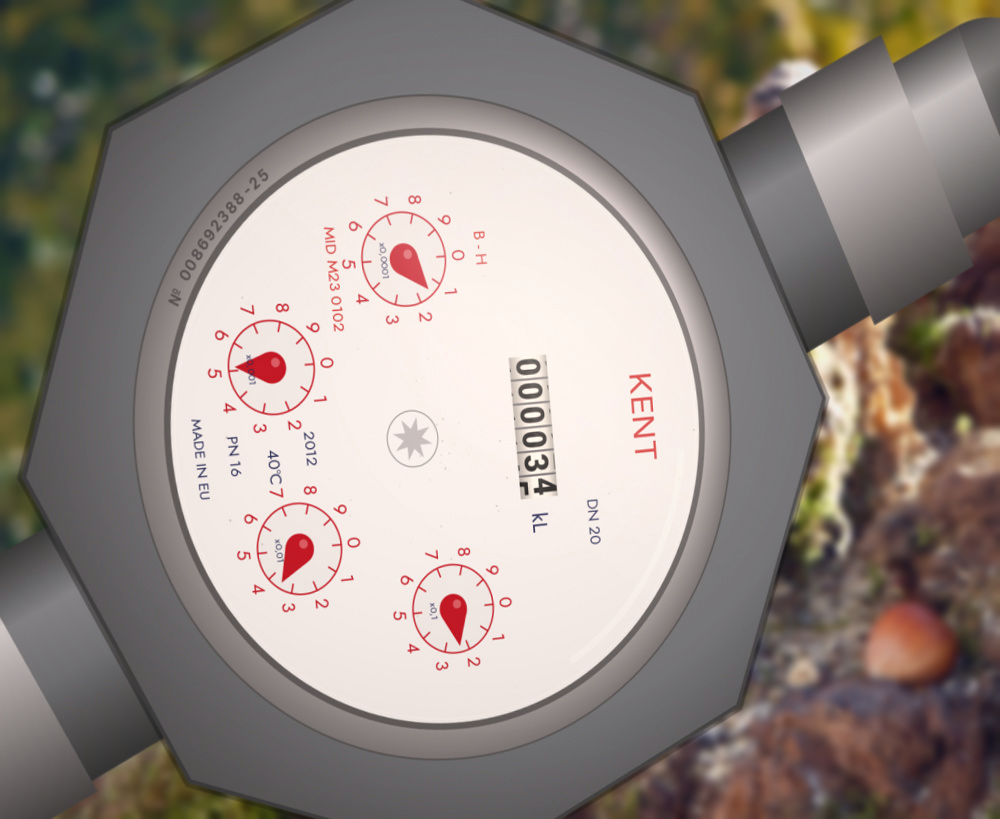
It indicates **34.2351** kL
